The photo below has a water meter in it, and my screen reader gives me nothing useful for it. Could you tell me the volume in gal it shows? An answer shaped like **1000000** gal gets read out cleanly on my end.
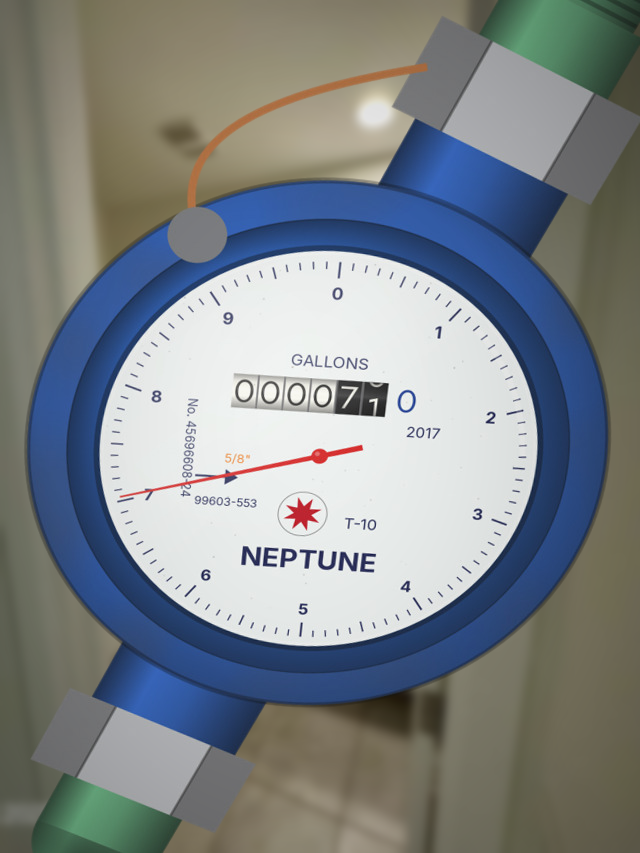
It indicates **707.0** gal
